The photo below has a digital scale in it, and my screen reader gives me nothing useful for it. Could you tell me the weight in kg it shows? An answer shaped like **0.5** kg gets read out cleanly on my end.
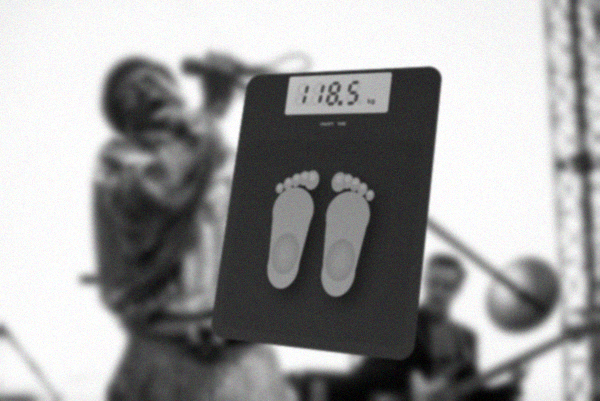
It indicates **118.5** kg
